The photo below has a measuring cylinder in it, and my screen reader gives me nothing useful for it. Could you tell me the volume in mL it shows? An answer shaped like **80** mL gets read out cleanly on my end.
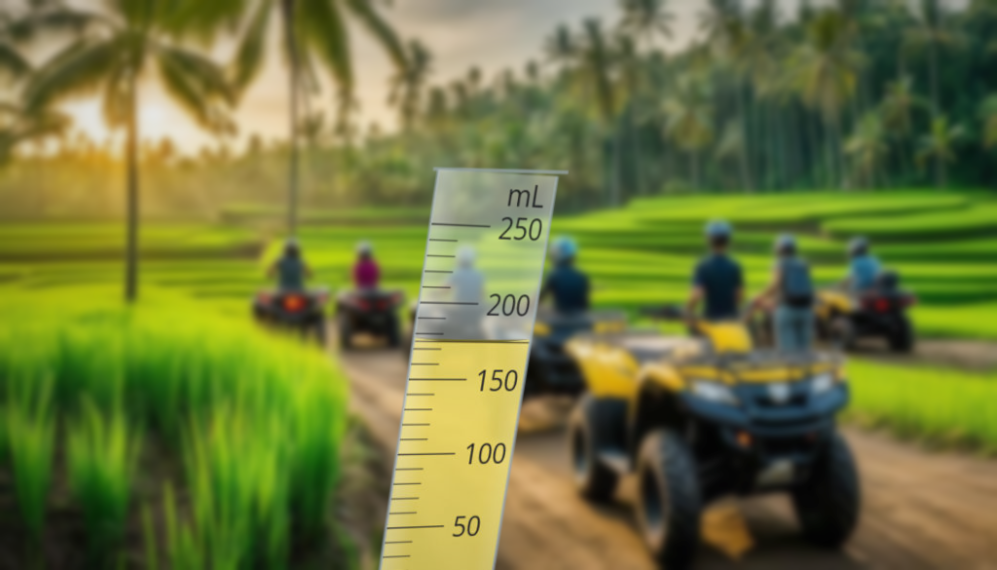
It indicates **175** mL
